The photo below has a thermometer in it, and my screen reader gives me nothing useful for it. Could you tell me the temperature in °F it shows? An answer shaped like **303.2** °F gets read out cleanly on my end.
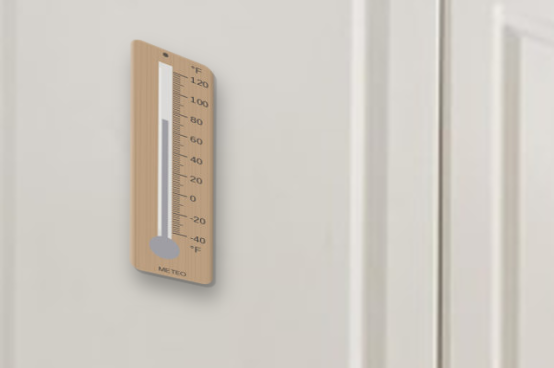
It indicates **70** °F
